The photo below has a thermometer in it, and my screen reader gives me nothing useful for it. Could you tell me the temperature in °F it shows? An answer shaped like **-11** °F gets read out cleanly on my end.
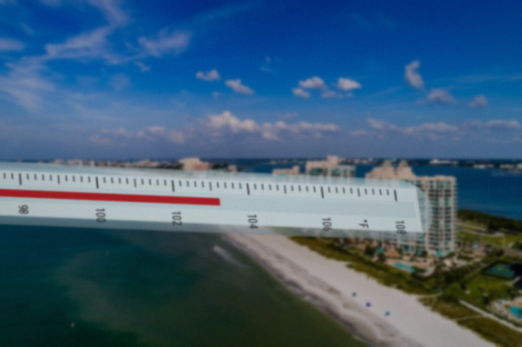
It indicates **103.2** °F
